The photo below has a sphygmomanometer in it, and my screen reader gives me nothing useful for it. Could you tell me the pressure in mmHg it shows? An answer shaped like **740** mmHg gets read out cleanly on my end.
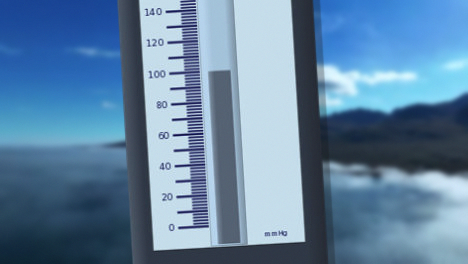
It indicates **100** mmHg
